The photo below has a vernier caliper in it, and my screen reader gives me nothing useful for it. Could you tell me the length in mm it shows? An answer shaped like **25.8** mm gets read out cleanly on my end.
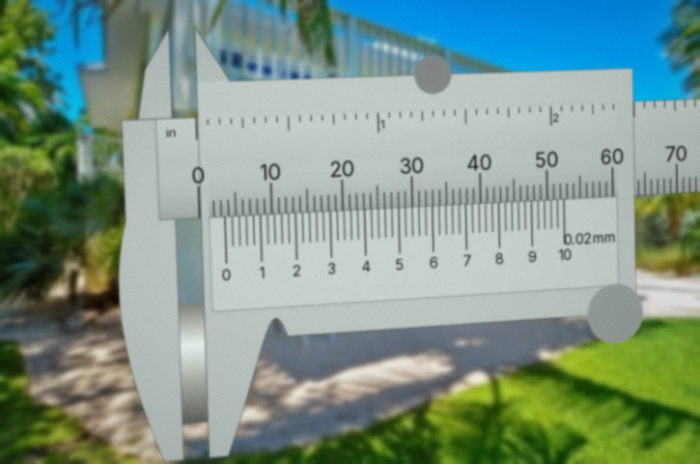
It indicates **3.5** mm
